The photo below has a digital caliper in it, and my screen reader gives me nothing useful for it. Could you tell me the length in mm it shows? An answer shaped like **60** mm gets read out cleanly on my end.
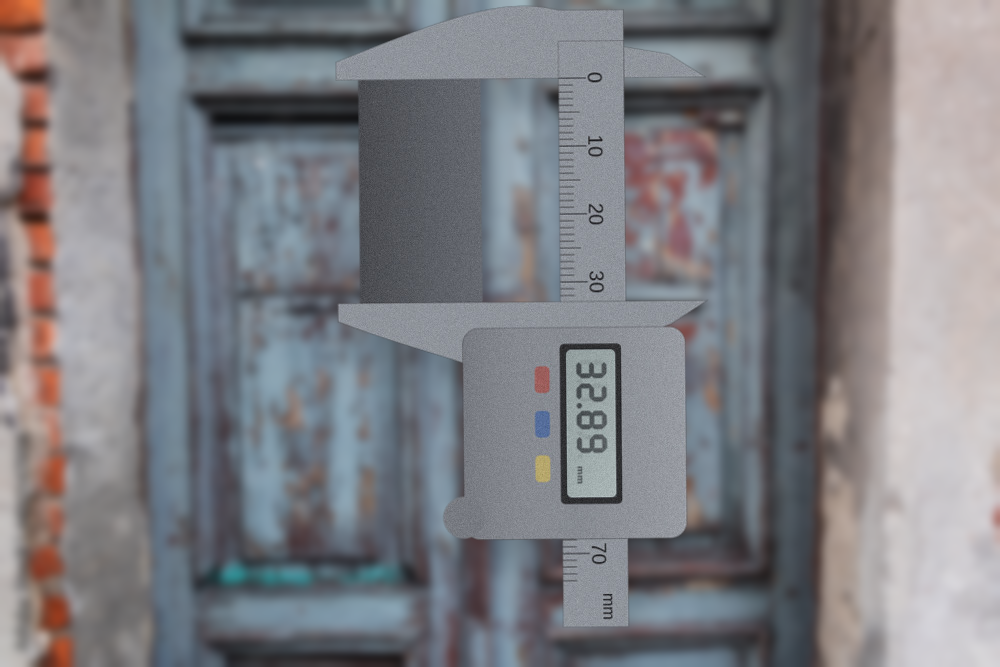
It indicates **32.89** mm
